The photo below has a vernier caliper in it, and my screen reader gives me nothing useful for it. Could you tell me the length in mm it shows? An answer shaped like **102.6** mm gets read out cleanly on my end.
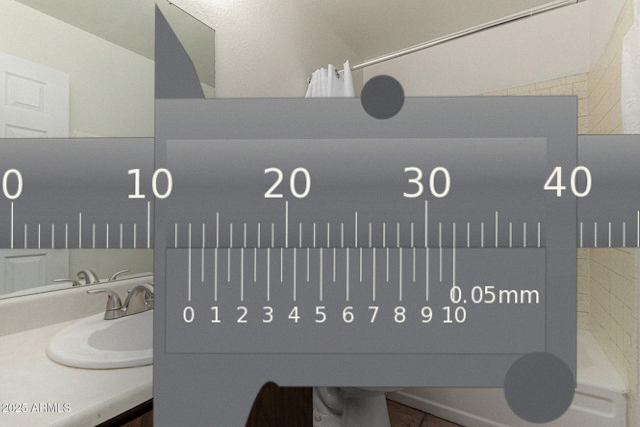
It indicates **13.0** mm
